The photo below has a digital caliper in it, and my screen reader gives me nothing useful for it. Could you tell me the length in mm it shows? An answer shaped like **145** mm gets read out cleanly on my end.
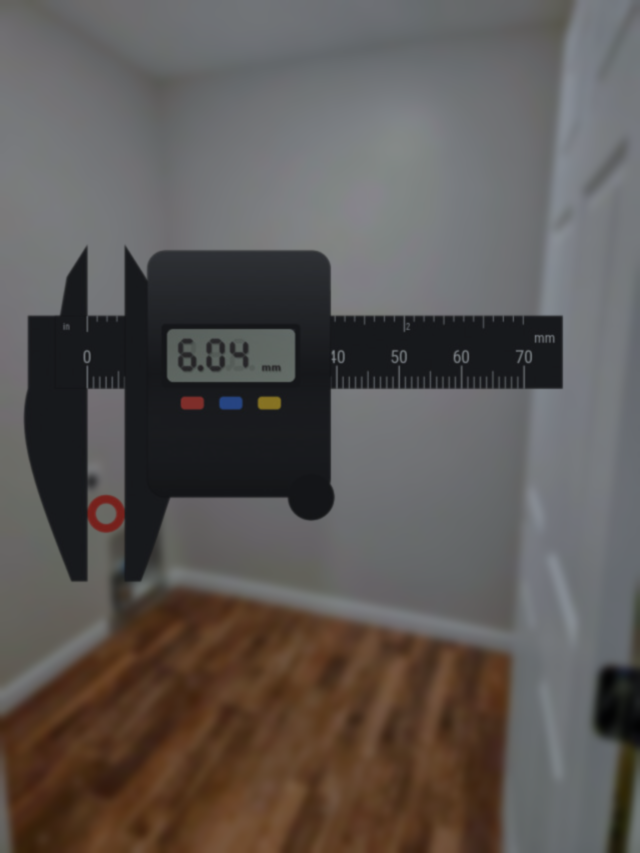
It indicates **6.04** mm
